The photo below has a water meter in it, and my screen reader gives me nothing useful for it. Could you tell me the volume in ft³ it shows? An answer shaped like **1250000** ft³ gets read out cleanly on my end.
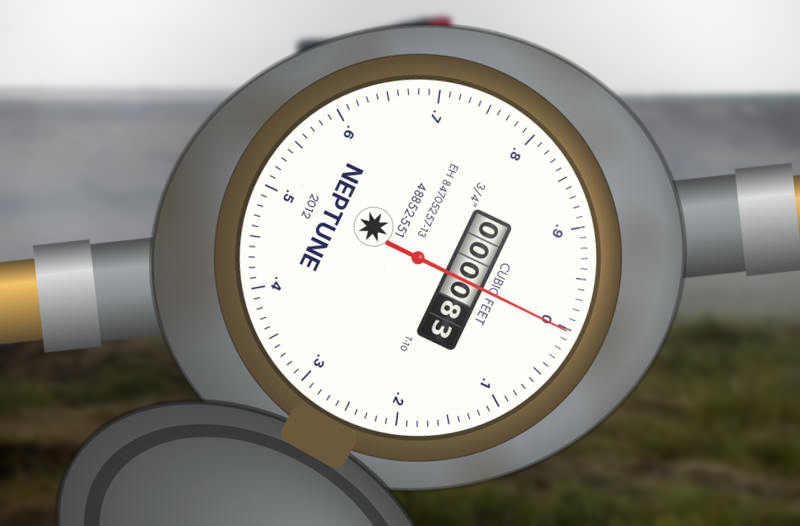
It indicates **83.00** ft³
